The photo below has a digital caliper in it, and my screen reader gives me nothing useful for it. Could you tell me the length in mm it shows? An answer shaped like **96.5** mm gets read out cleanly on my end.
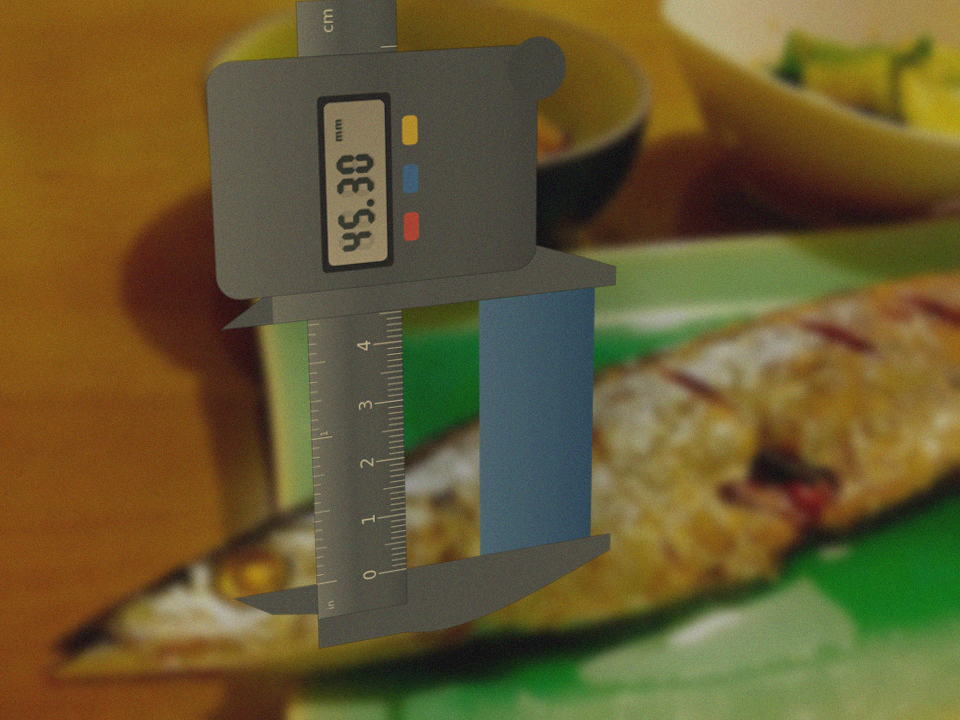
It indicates **45.30** mm
